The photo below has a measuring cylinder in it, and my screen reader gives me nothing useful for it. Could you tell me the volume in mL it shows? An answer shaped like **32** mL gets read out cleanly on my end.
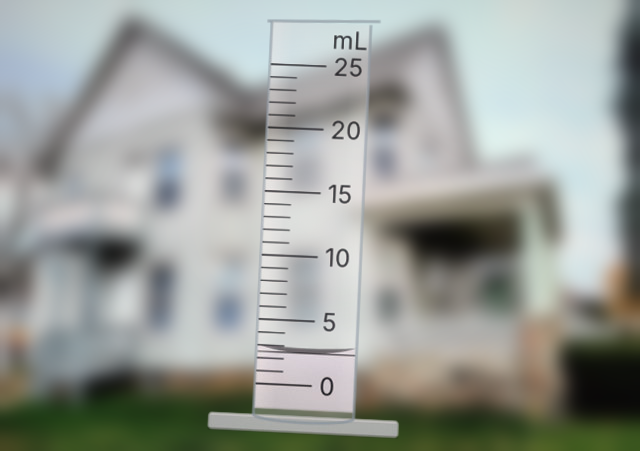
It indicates **2.5** mL
